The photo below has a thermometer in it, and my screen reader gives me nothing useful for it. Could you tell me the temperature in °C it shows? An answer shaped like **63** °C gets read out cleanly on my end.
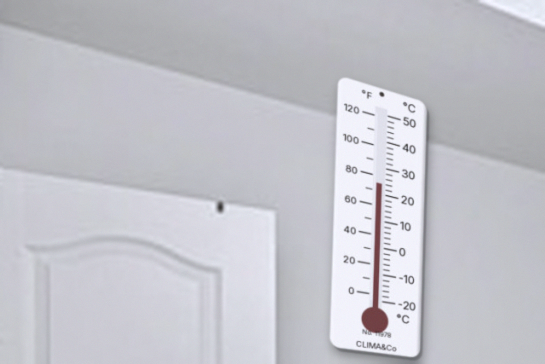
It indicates **24** °C
